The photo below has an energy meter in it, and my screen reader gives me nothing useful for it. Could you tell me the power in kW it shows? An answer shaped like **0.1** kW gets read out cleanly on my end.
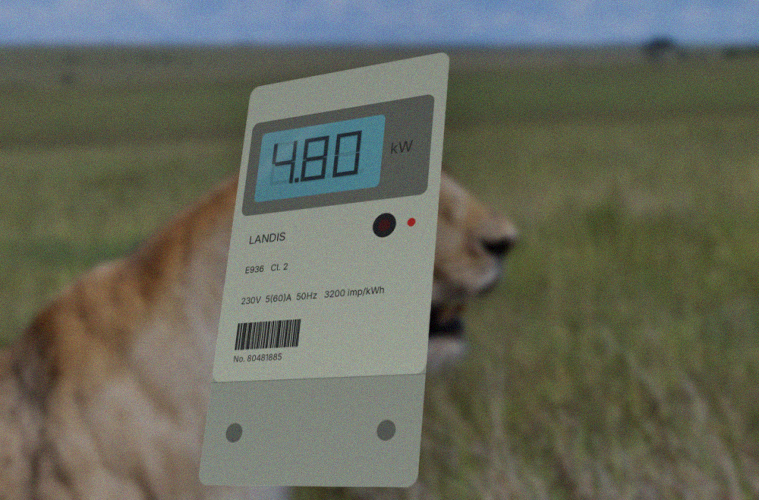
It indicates **4.80** kW
